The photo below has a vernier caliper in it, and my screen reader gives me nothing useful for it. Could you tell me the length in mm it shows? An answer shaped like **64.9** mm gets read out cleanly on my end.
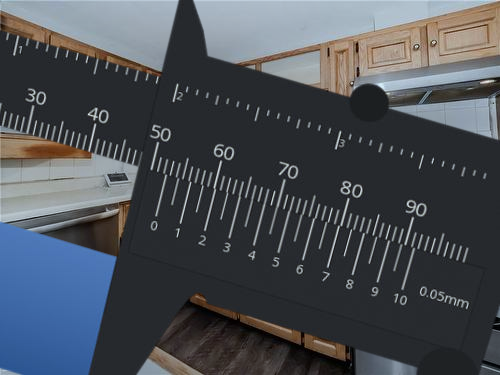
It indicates **52.4** mm
